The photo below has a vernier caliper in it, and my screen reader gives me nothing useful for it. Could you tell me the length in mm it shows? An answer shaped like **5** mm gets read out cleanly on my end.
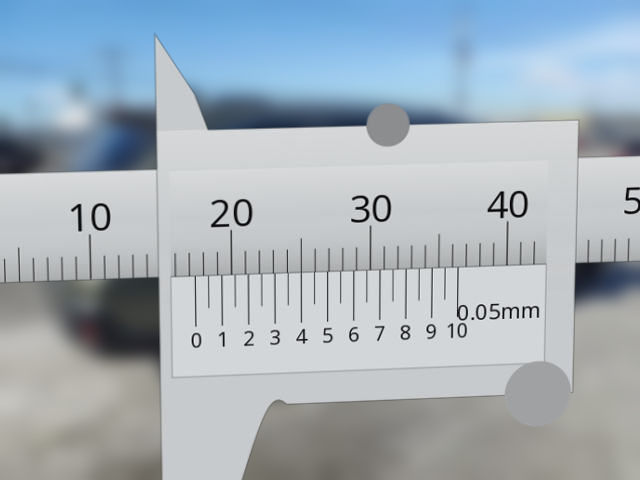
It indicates **17.4** mm
